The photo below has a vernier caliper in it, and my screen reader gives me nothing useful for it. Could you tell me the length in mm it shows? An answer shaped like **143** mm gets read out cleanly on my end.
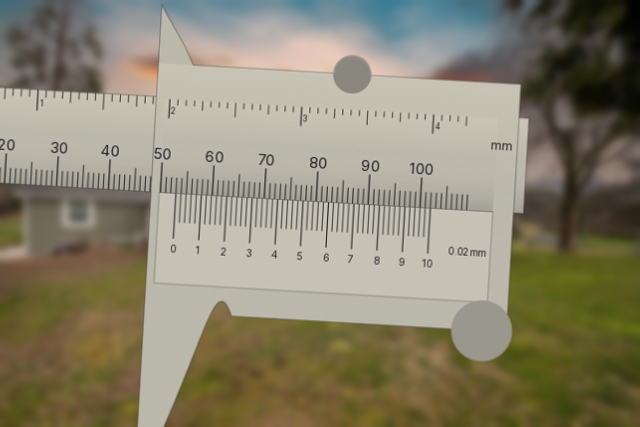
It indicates **53.0** mm
